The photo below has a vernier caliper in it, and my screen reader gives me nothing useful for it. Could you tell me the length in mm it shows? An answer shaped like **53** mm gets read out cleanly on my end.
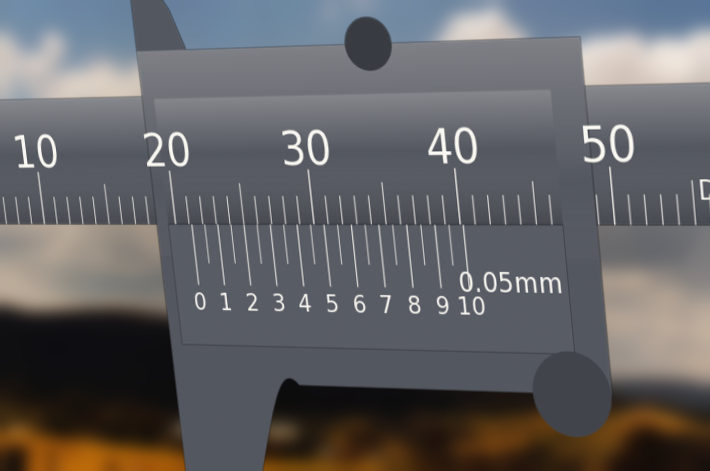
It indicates **21.2** mm
